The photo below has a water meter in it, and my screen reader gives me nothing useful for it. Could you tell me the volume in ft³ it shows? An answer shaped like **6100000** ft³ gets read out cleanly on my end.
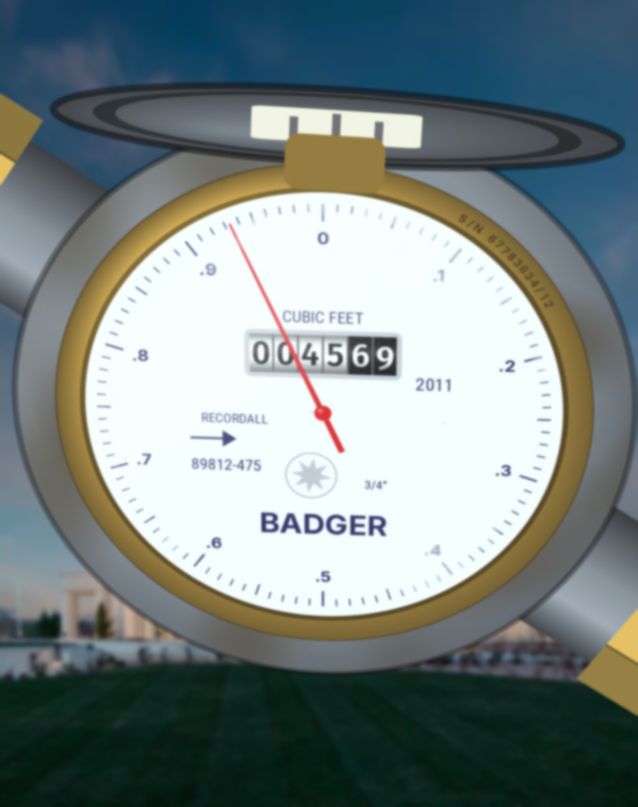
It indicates **4568.93** ft³
